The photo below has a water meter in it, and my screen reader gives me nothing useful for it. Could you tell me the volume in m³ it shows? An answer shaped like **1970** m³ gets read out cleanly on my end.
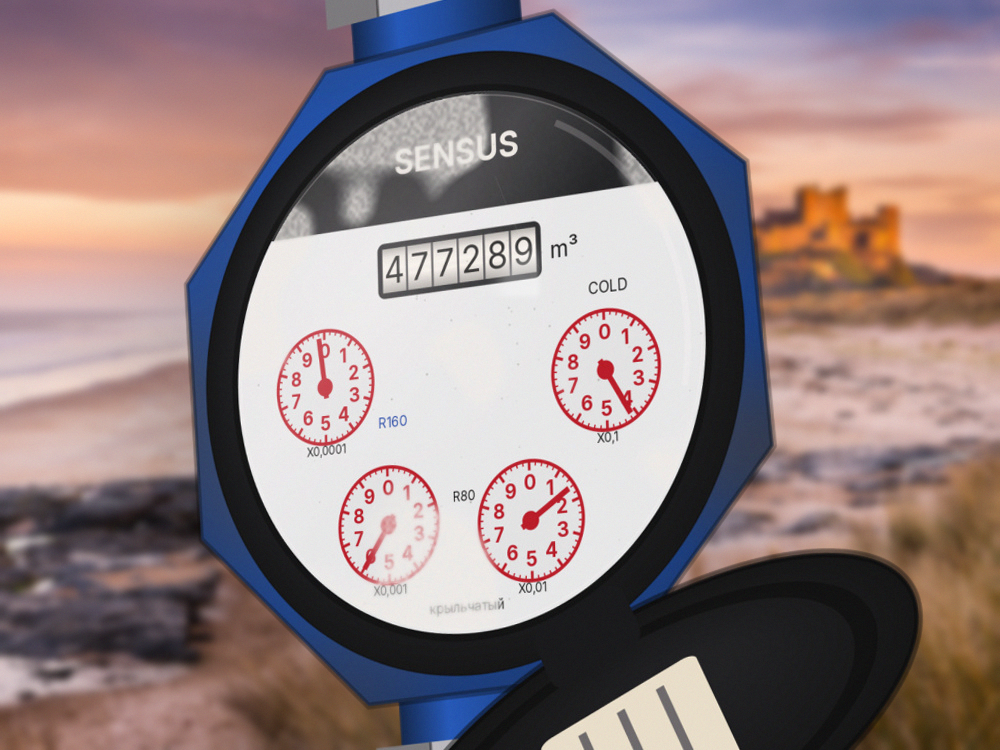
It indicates **477289.4159** m³
